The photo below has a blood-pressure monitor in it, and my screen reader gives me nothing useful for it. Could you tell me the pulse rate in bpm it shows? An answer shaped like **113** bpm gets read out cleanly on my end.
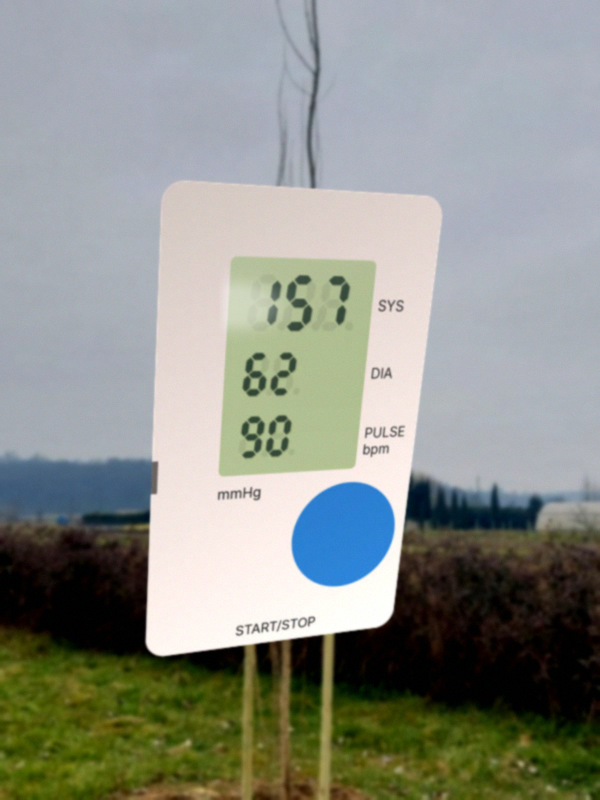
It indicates **90** bpm
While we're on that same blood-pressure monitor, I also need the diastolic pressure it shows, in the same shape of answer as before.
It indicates **62** mmHg
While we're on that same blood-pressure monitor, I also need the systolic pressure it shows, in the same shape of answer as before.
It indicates **157** mmHg
